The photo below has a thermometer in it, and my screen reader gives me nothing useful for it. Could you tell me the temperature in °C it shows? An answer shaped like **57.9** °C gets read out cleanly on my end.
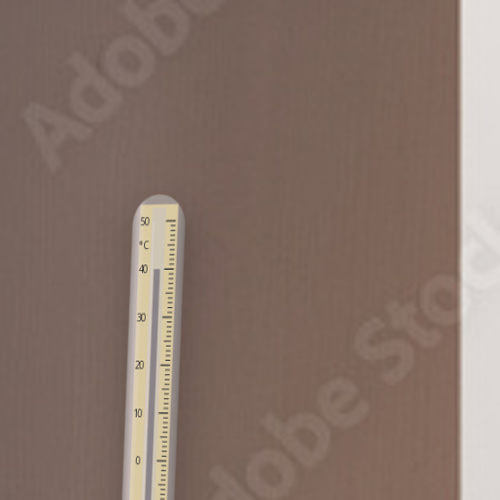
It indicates **40** °C
